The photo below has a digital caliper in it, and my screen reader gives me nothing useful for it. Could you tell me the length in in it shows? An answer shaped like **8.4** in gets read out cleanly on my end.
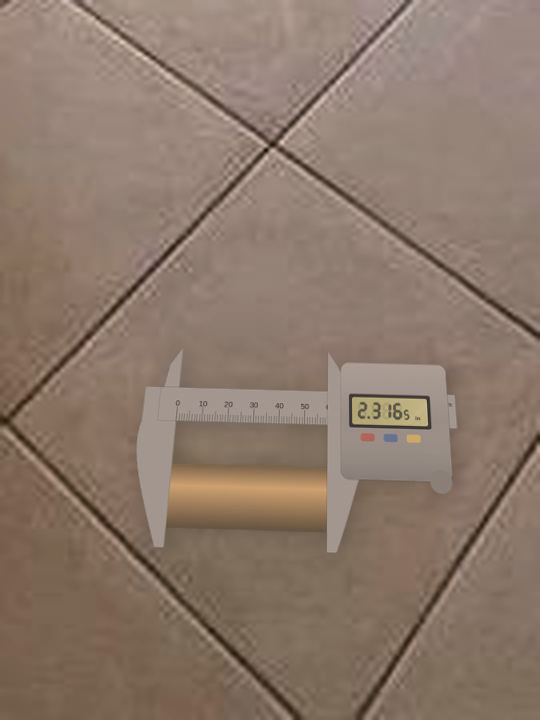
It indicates **2.3165** in
